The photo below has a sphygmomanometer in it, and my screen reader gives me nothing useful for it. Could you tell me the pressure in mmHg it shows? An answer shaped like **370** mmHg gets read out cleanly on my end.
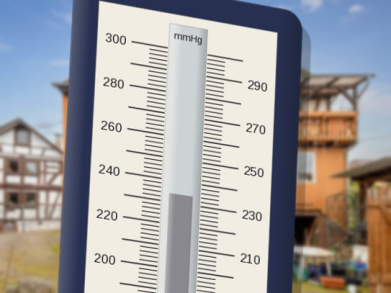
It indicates **234** mmHg
